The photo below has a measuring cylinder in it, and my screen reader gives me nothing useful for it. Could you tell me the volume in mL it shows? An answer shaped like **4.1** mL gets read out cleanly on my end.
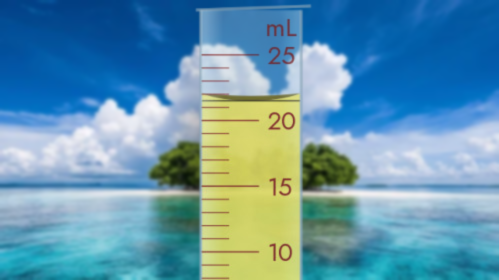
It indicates **21.5** mL
